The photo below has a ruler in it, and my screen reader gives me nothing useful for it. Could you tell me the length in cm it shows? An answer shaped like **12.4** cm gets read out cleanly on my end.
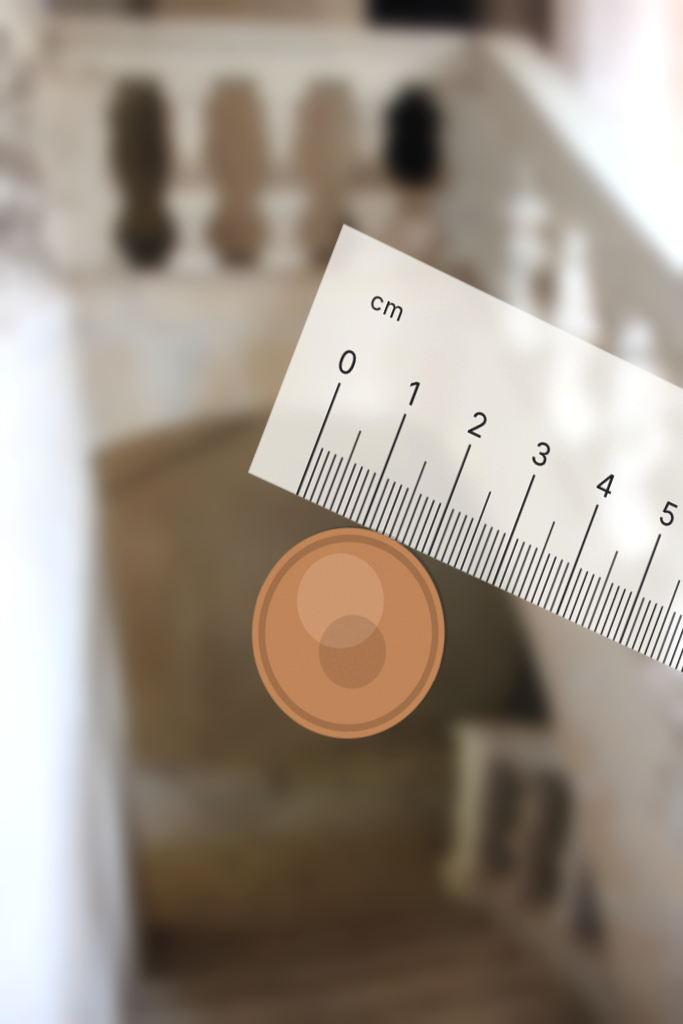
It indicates **2.7** cm
